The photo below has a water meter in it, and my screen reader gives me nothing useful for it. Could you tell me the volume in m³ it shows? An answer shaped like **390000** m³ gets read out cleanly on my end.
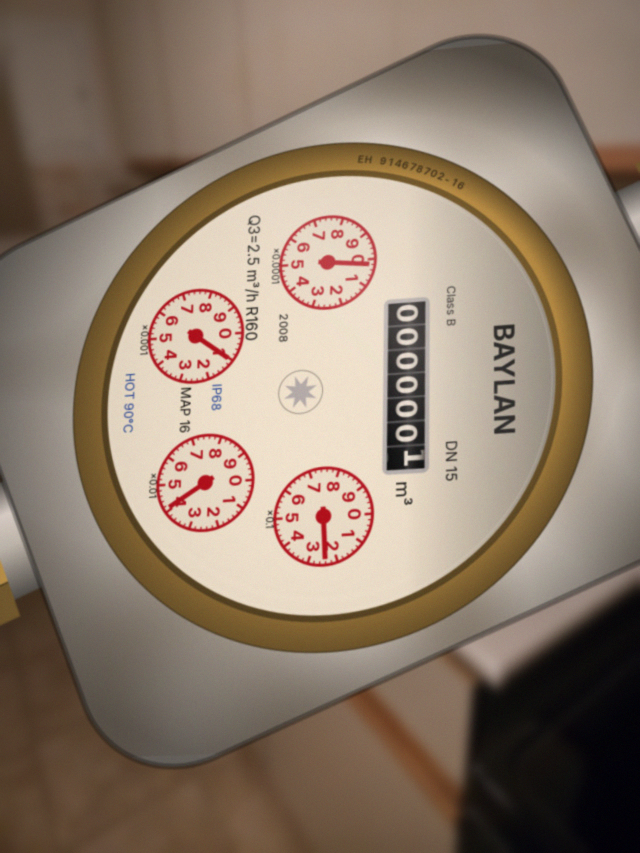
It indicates **1.2410** m³
